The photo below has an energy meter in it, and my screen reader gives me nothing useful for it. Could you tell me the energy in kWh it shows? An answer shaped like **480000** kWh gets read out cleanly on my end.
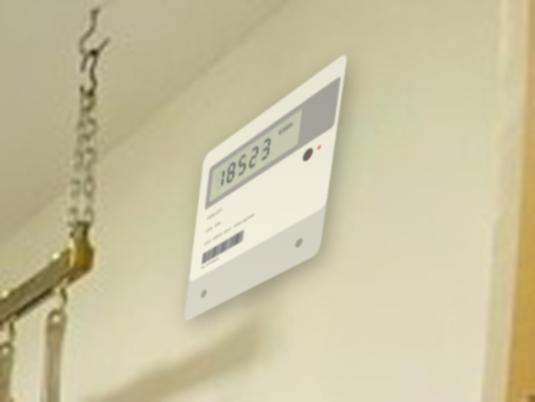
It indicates **18523** kWh
